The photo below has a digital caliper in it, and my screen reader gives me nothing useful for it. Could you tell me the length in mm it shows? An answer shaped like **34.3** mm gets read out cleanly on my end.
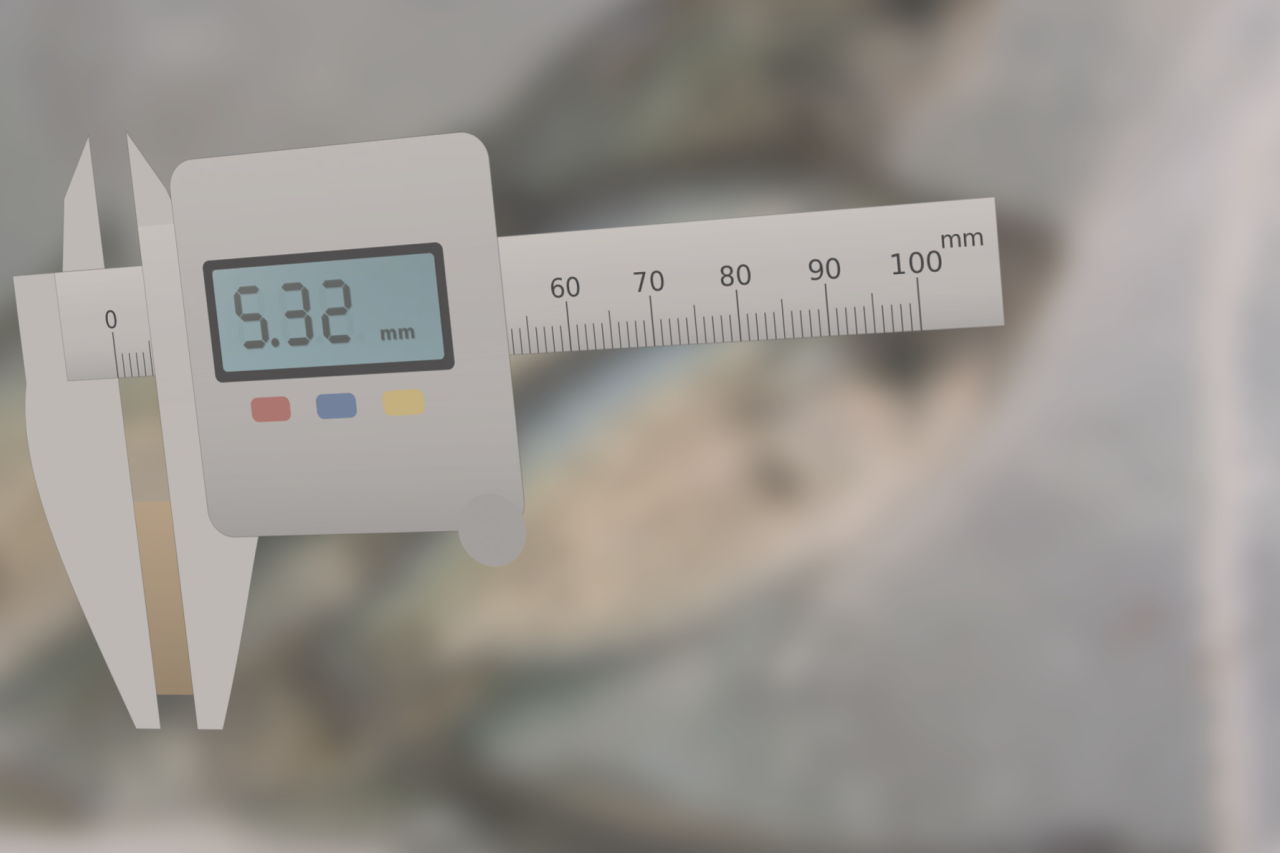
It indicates **5.32** mm
